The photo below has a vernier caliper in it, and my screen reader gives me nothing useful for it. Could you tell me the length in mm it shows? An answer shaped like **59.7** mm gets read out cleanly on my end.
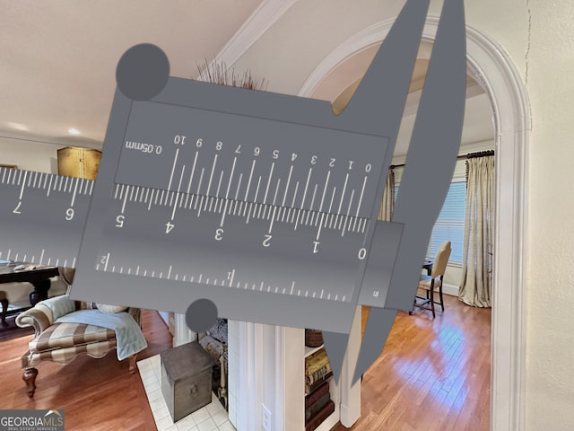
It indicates **3.0** mm
